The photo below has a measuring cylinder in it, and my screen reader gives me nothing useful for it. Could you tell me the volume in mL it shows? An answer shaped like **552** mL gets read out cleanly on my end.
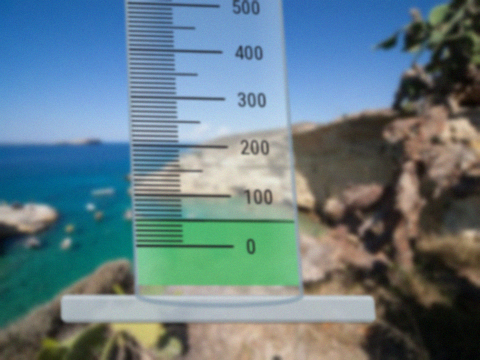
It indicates **50** mL
